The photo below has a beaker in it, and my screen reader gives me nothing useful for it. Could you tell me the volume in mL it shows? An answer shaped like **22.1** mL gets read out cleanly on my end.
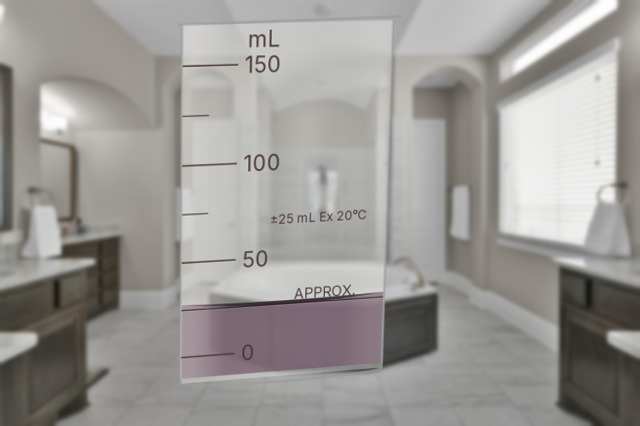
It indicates **25** mL
